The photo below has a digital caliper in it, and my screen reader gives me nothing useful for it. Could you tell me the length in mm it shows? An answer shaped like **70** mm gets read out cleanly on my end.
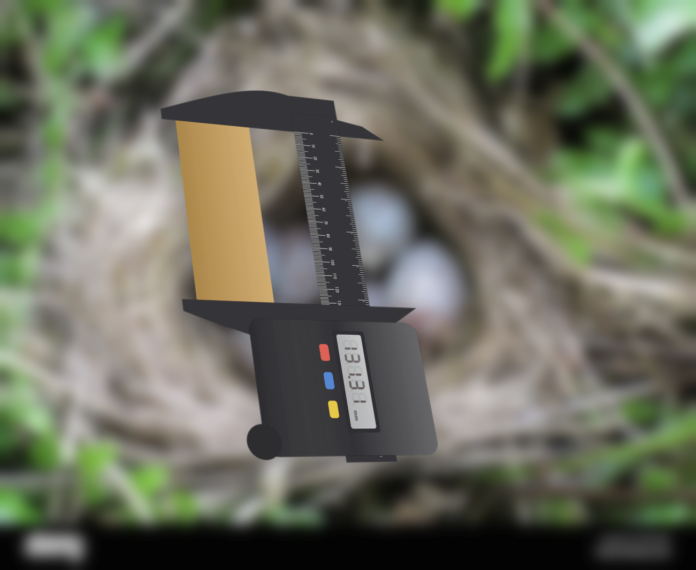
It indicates **131.31** mm
